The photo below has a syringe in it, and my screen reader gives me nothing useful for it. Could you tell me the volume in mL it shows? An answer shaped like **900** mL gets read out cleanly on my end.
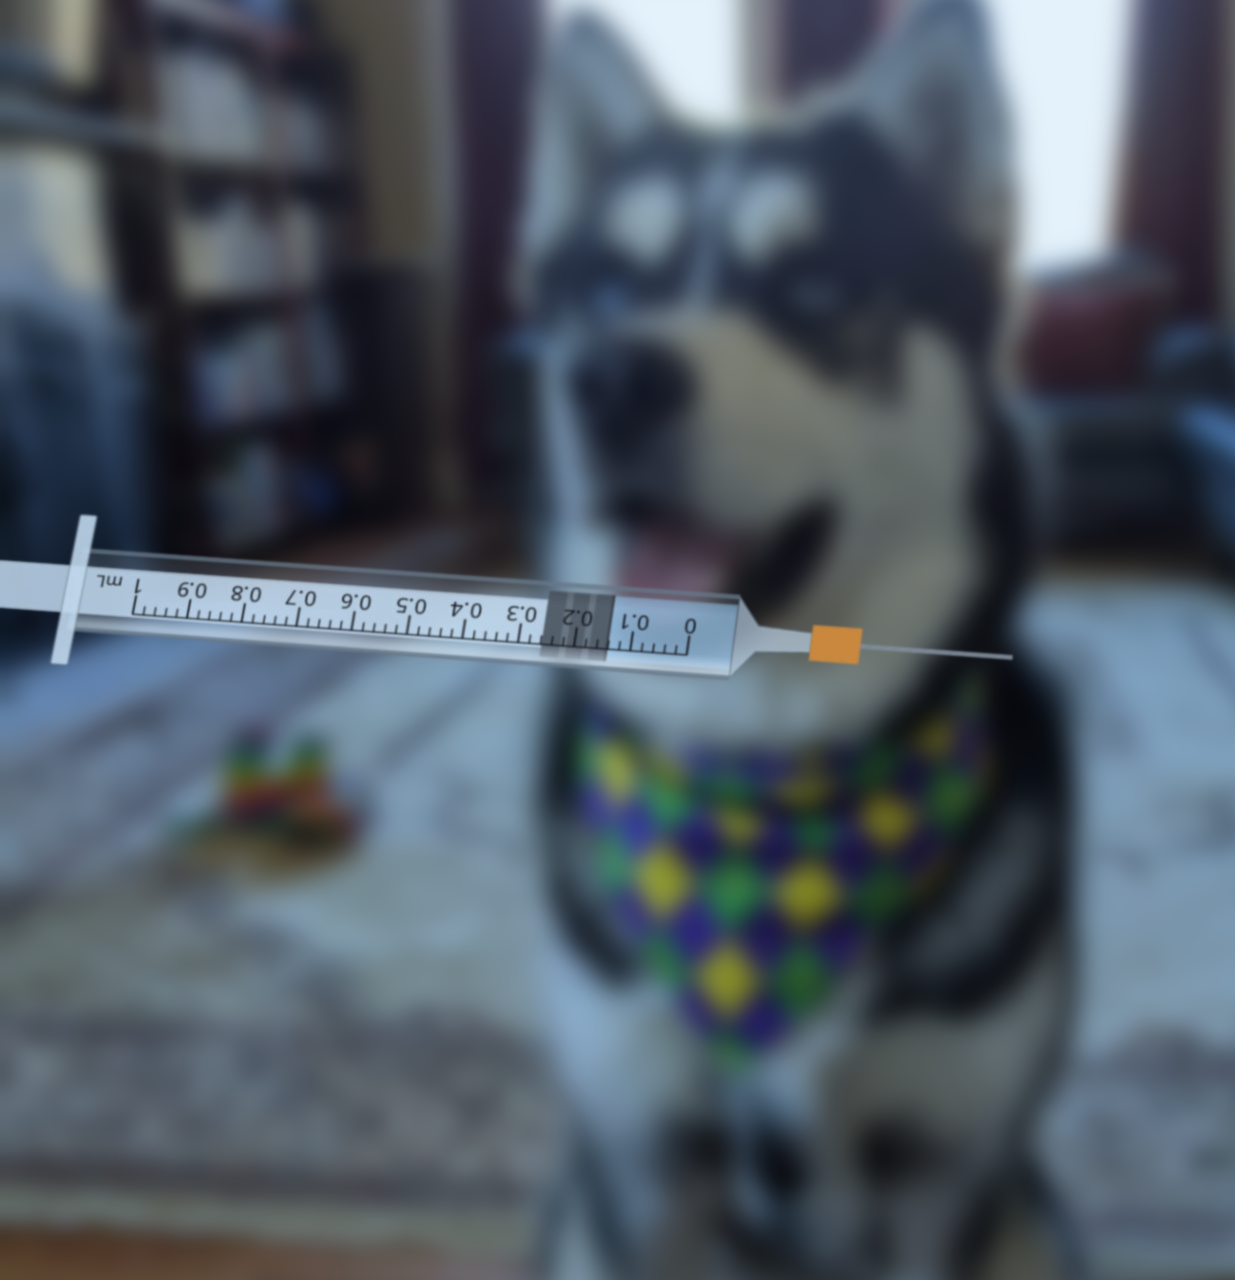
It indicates **0.14** mL
